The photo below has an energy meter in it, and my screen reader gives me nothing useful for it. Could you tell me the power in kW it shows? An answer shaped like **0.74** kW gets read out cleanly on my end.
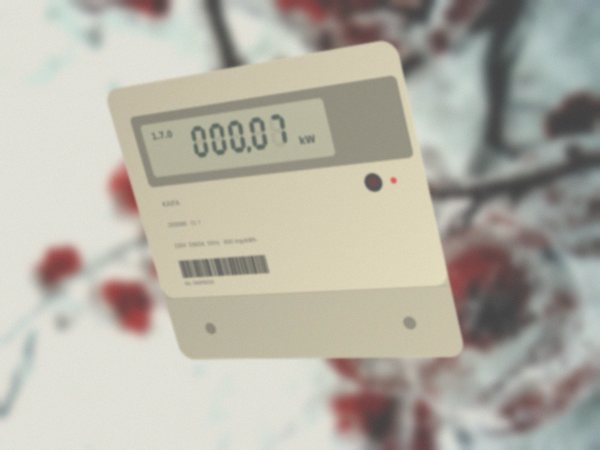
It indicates **0.07** kW
